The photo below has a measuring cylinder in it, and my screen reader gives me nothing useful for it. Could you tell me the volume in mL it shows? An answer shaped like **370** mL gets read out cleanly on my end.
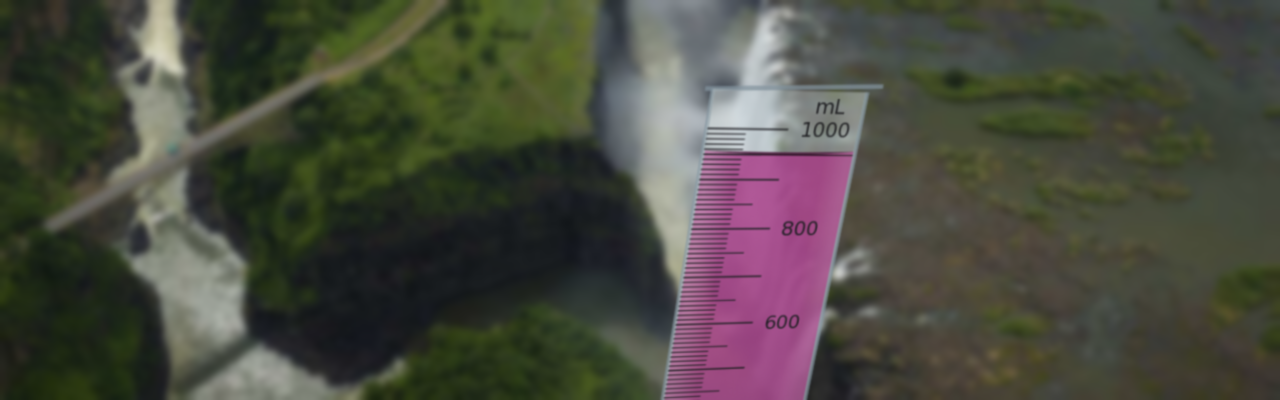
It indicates **950** mL
